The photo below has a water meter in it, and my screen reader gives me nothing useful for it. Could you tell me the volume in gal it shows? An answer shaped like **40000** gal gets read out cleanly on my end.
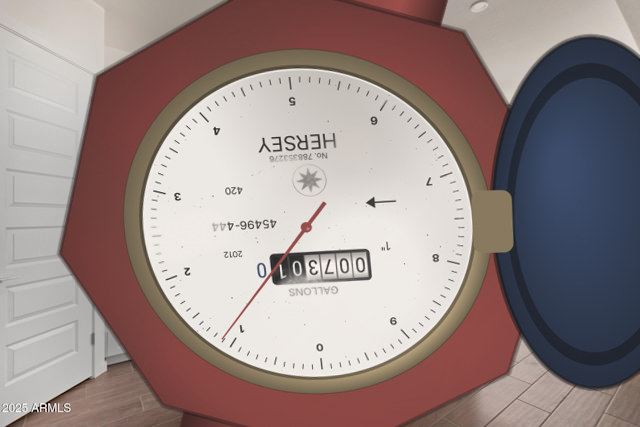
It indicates **73011.1** gal
